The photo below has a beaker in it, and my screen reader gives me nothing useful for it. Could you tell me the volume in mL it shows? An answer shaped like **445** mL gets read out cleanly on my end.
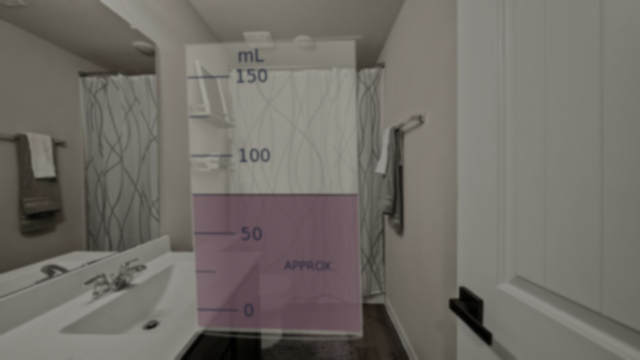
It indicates **75** mL
